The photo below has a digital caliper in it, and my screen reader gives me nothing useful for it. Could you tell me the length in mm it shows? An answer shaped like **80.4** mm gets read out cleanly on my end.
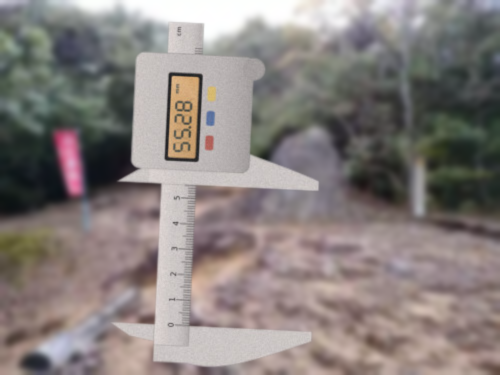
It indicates **55.28** mm
